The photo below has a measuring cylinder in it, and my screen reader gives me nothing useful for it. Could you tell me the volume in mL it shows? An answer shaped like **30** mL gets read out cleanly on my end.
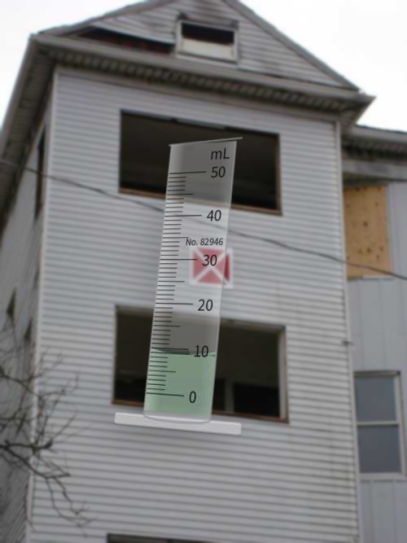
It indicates **9** mL
